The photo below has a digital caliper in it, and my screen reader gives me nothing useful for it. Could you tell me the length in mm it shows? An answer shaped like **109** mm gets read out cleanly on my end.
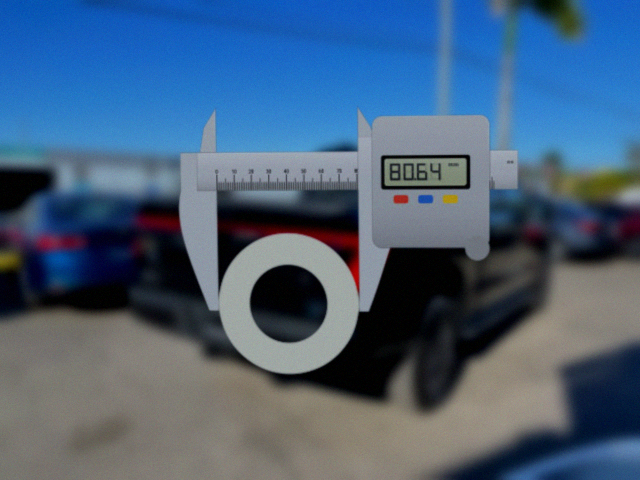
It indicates **80.64** mm
